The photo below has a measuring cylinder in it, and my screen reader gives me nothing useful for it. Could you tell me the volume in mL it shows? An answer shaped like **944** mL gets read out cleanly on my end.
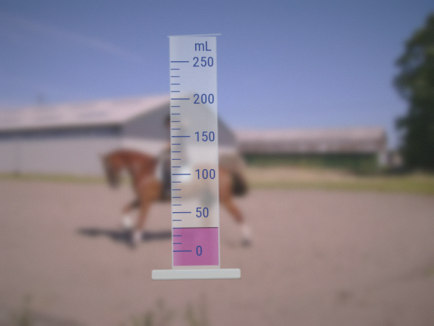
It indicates **30** mL
